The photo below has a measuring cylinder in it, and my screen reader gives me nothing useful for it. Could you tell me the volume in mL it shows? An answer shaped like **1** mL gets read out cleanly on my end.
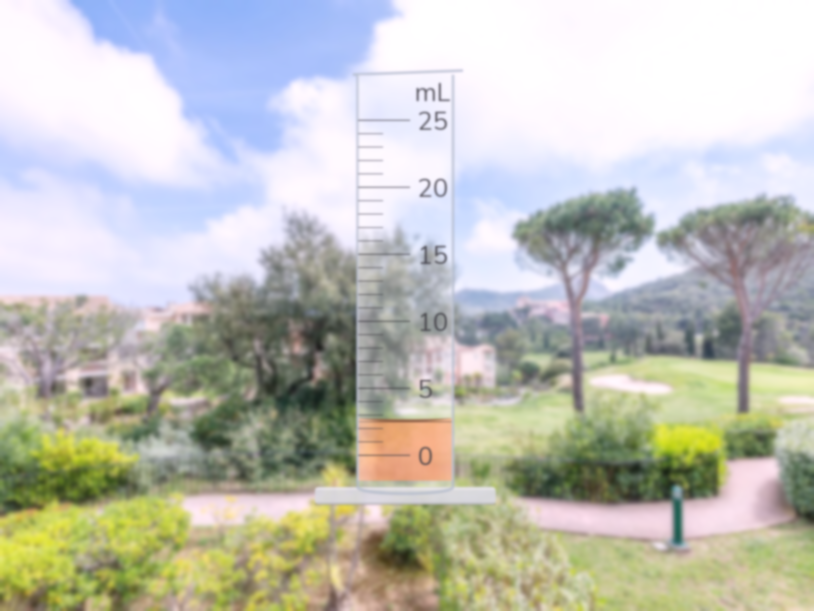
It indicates **2.5** mL
